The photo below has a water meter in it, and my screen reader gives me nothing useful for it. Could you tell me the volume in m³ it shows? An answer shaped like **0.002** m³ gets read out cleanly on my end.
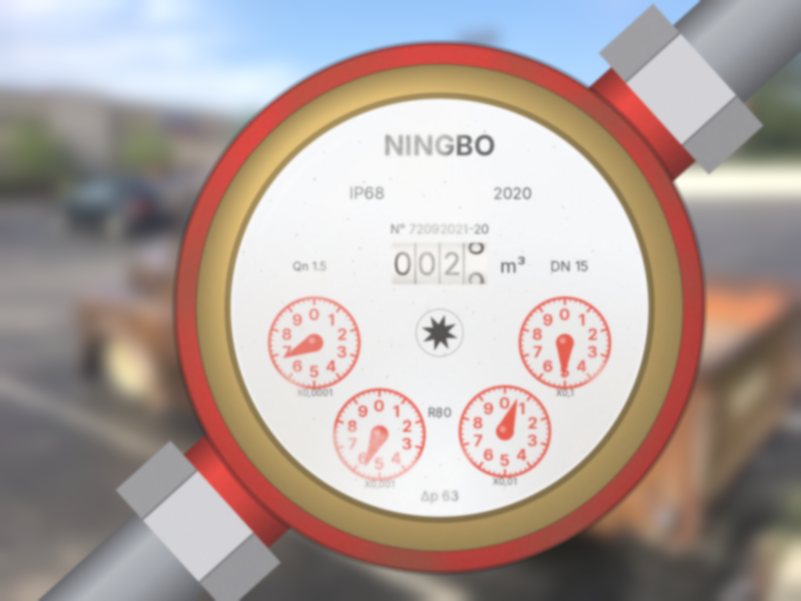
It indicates **28.5056** m³
